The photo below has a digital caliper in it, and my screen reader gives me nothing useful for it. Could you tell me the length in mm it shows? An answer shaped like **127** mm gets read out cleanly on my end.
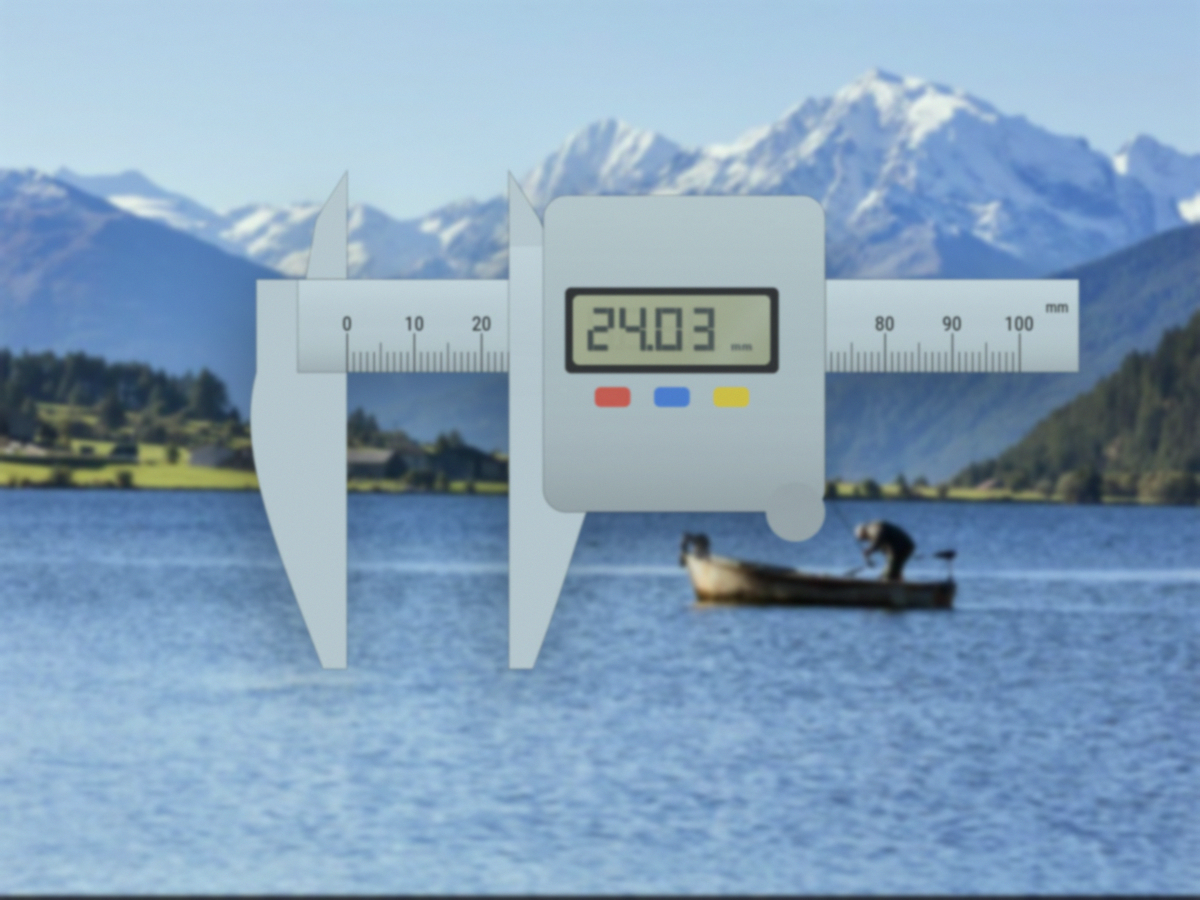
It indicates **24.03** mm
